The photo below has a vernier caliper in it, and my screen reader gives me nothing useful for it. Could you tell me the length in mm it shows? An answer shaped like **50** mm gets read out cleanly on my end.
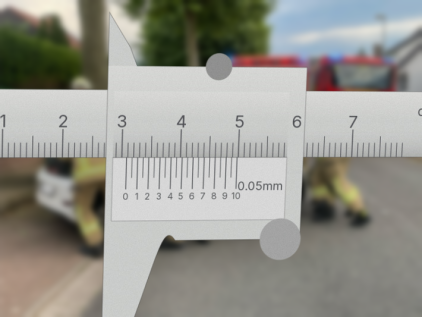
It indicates **30.8** mm
